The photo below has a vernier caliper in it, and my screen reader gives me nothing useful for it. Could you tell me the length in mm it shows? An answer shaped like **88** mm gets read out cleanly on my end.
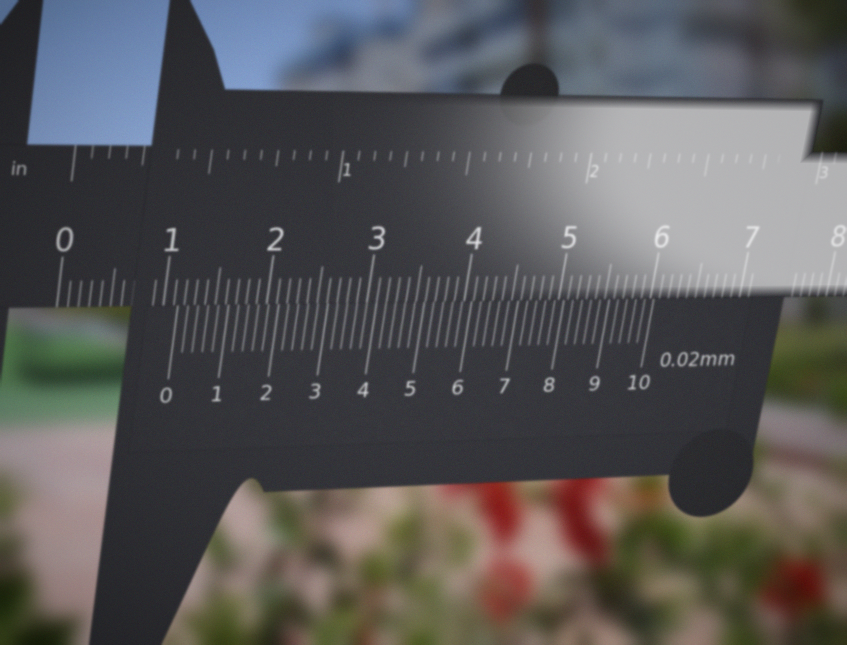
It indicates **11.4** mm
